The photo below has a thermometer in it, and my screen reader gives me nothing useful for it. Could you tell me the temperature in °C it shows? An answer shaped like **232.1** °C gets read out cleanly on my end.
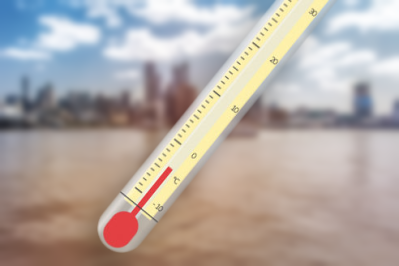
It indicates **-4** °C
